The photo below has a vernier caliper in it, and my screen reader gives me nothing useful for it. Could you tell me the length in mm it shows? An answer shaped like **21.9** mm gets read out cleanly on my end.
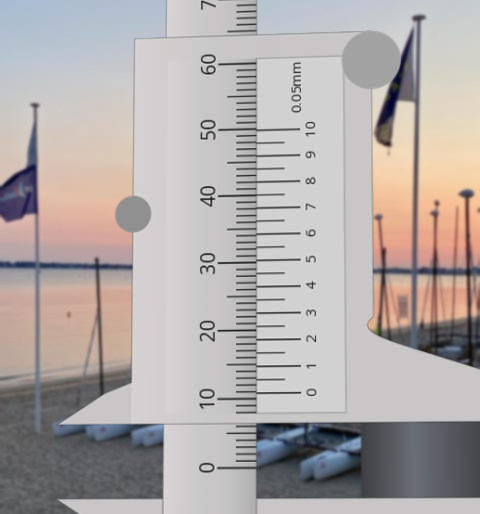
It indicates **10.8** mm
